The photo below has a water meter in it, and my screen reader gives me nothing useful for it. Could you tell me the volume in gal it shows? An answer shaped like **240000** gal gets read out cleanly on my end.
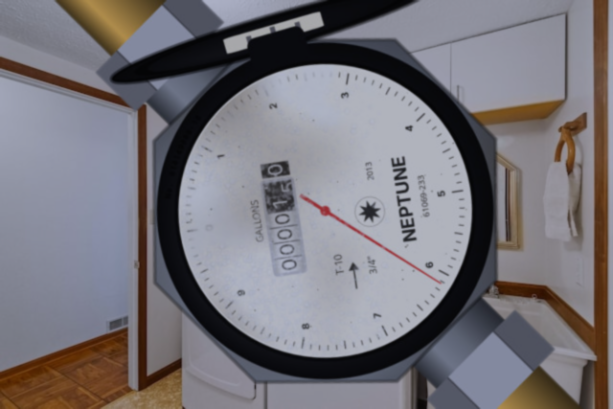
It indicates **146.1** gal
